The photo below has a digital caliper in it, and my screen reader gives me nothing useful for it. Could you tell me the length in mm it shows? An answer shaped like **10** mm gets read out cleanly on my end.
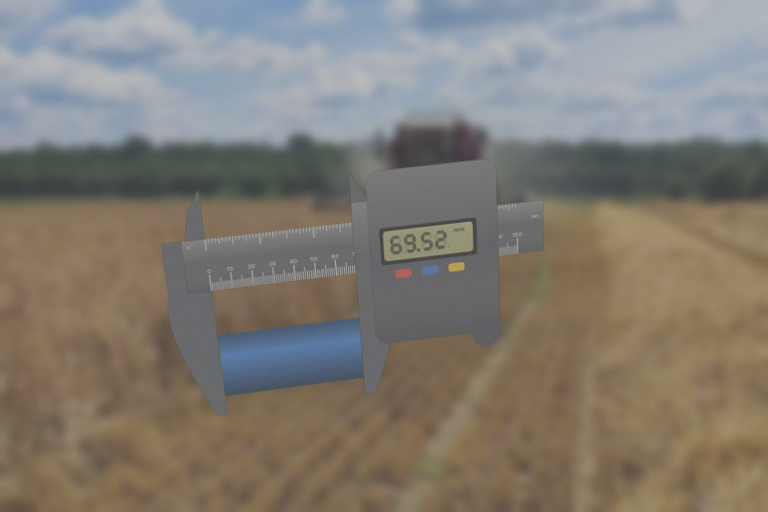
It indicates **69.52** mm
